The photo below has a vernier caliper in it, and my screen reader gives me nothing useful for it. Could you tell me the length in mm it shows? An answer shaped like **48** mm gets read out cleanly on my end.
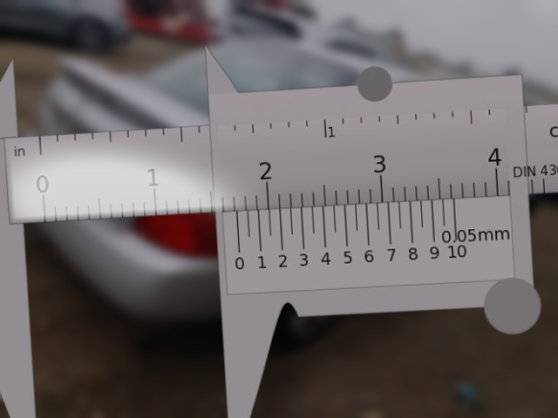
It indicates **17.2** mm
